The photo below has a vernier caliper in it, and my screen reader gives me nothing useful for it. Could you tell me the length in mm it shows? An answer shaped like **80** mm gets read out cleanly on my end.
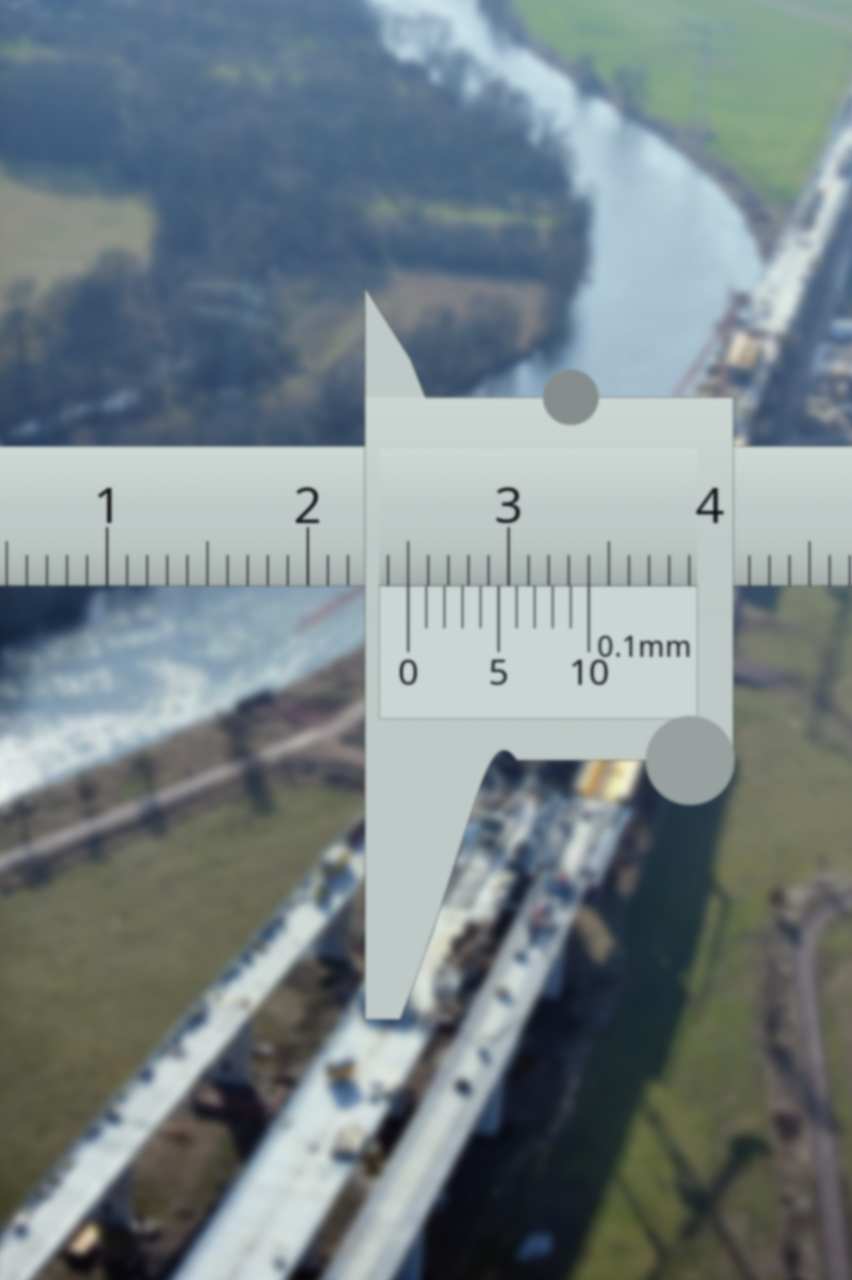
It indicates **25.0** mm
